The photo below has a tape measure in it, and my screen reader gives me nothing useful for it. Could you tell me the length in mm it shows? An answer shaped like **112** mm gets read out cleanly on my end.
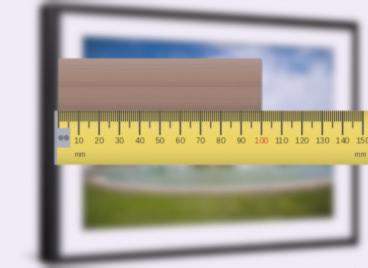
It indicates **100** mm
